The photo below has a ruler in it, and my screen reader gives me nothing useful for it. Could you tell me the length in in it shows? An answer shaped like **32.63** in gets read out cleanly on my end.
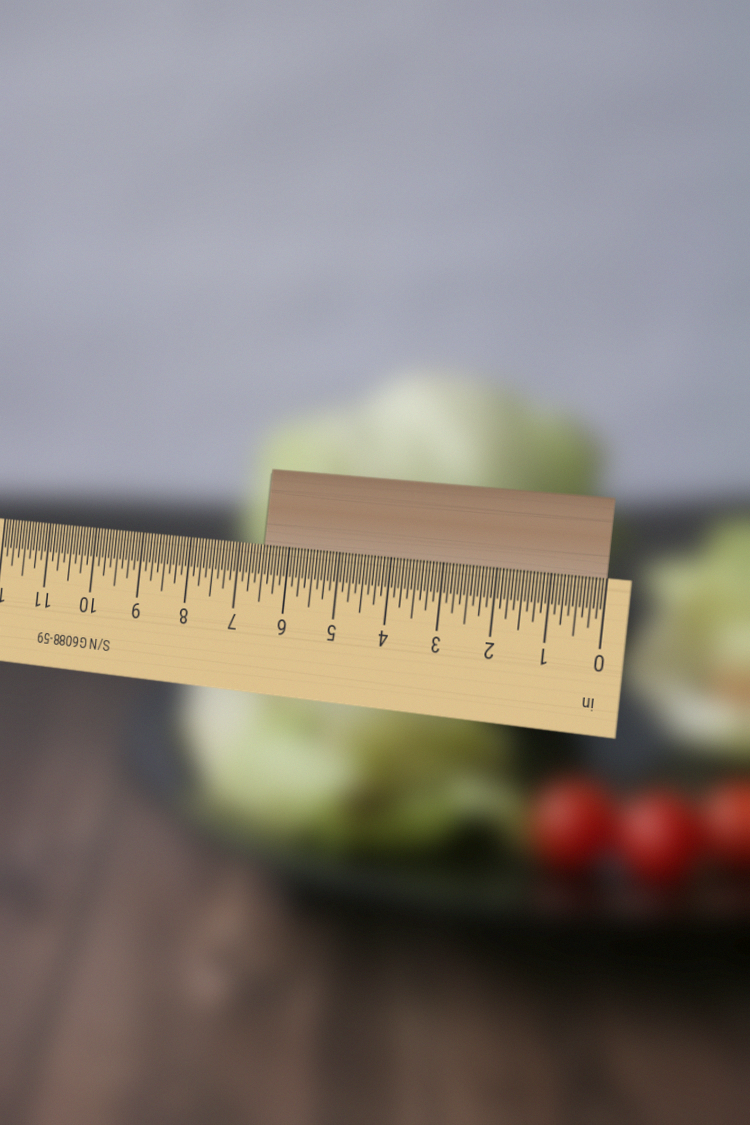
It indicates **6.5** in
